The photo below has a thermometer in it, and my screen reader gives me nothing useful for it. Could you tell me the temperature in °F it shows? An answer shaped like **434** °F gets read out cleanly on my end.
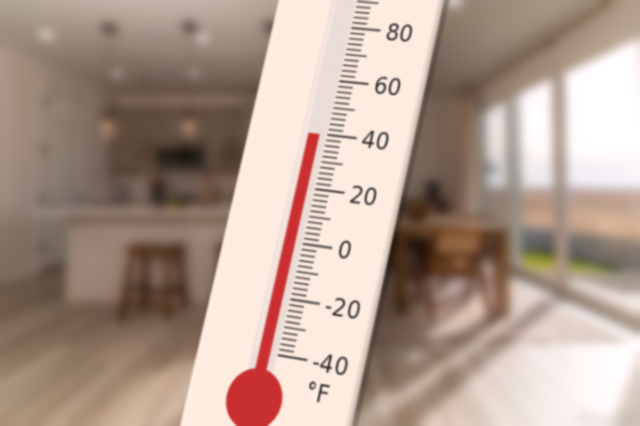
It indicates **40** °F
